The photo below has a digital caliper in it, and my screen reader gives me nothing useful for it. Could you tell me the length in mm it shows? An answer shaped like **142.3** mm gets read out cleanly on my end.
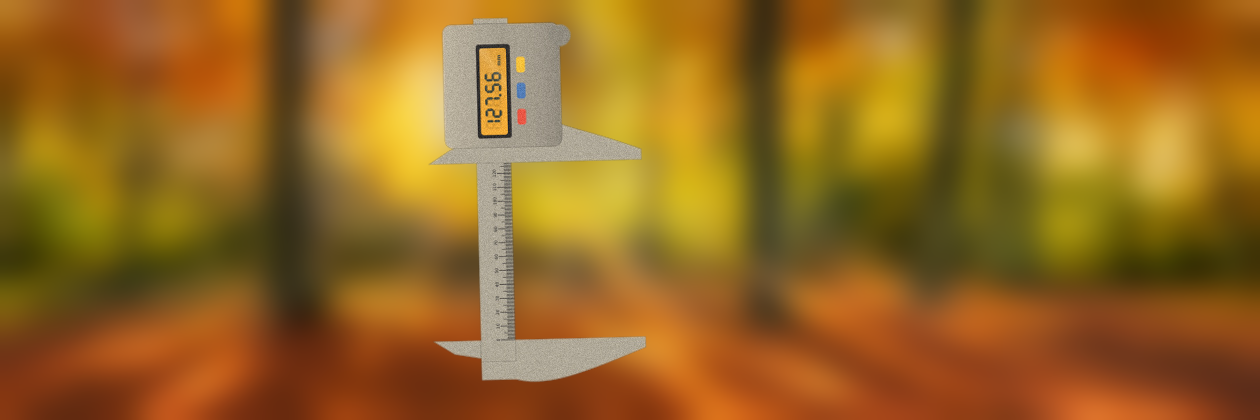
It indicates **127.56** mm
